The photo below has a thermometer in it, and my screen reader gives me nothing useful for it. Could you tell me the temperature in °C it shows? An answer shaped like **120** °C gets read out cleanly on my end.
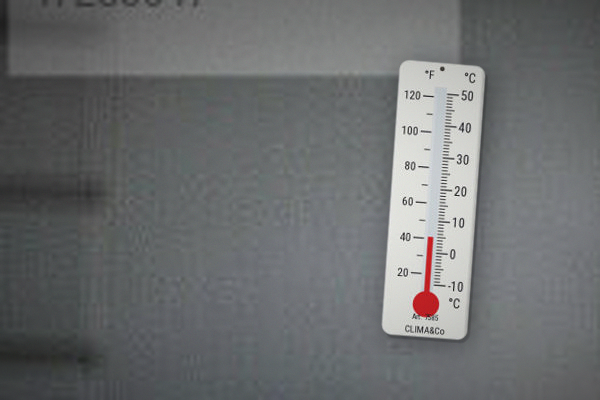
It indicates **5** °C
